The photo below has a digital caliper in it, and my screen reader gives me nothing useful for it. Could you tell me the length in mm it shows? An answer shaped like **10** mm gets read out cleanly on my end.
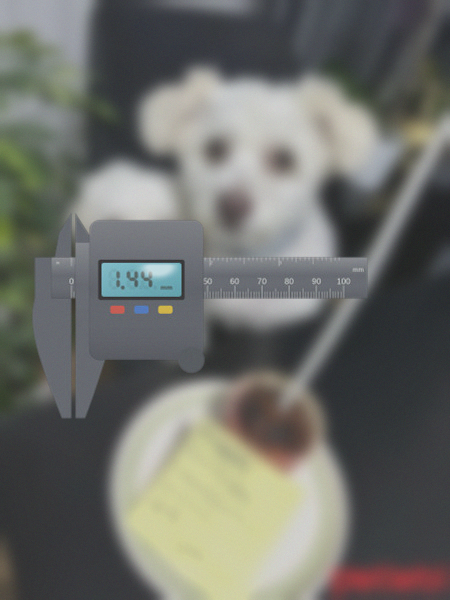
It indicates **1.44** mm
